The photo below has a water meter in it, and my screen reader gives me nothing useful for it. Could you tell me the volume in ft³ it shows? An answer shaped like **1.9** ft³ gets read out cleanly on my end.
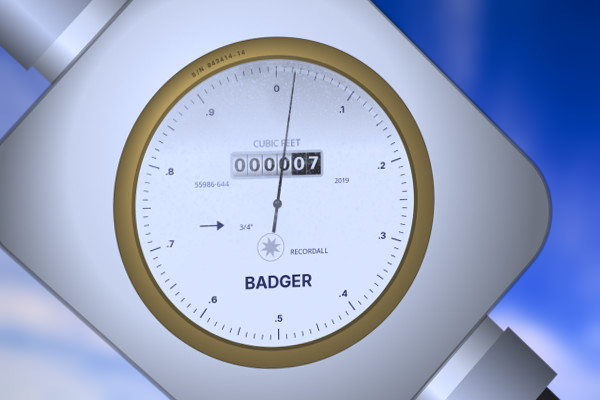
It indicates **7.02** ft³
